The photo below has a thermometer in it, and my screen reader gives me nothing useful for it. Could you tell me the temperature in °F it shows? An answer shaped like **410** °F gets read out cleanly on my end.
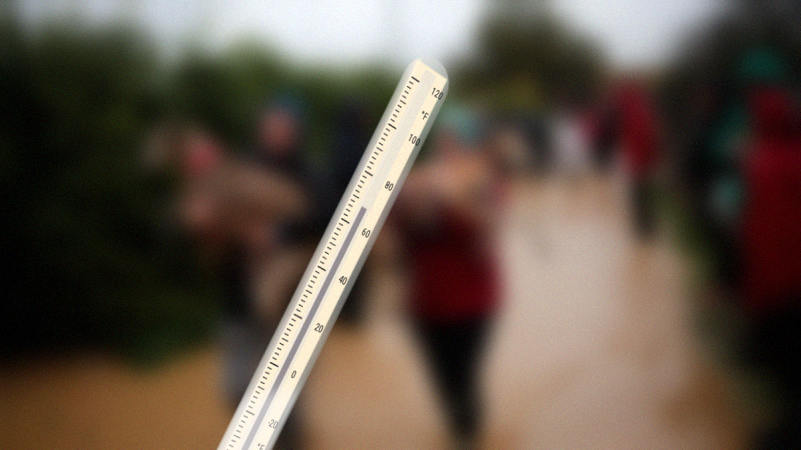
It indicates **68** °F
